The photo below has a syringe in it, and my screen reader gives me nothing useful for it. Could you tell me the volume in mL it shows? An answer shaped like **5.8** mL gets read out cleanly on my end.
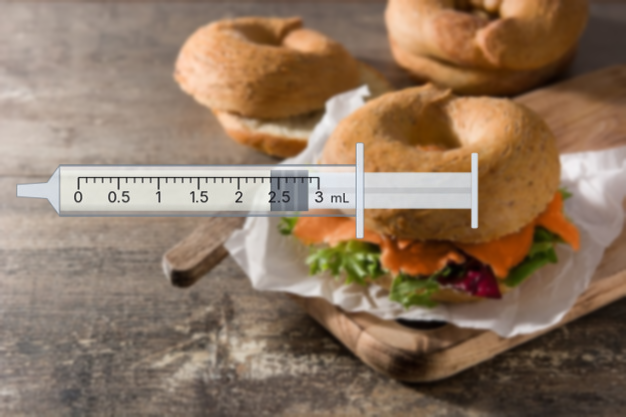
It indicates **2.4** mL
